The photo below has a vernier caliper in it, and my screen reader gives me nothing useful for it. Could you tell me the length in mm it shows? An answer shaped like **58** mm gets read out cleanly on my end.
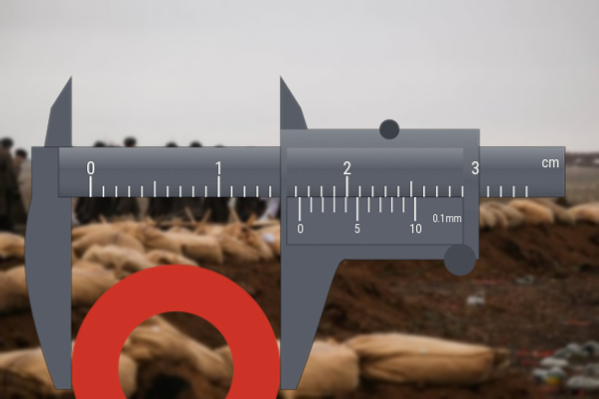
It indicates **16.3** mm
